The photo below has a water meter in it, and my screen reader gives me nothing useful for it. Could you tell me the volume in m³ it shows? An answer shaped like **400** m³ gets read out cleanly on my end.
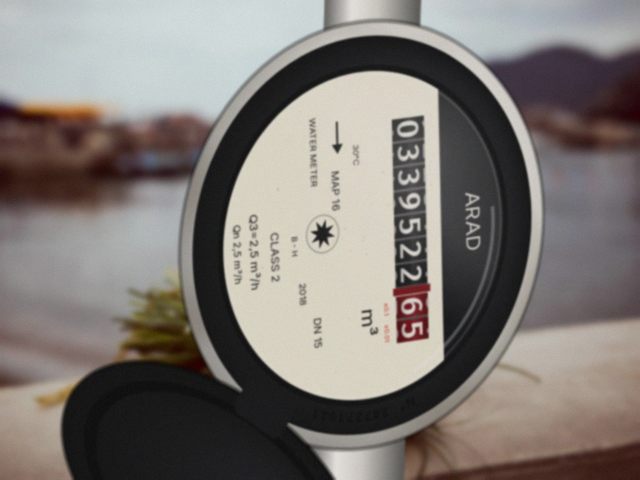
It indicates **339522.65** m³
